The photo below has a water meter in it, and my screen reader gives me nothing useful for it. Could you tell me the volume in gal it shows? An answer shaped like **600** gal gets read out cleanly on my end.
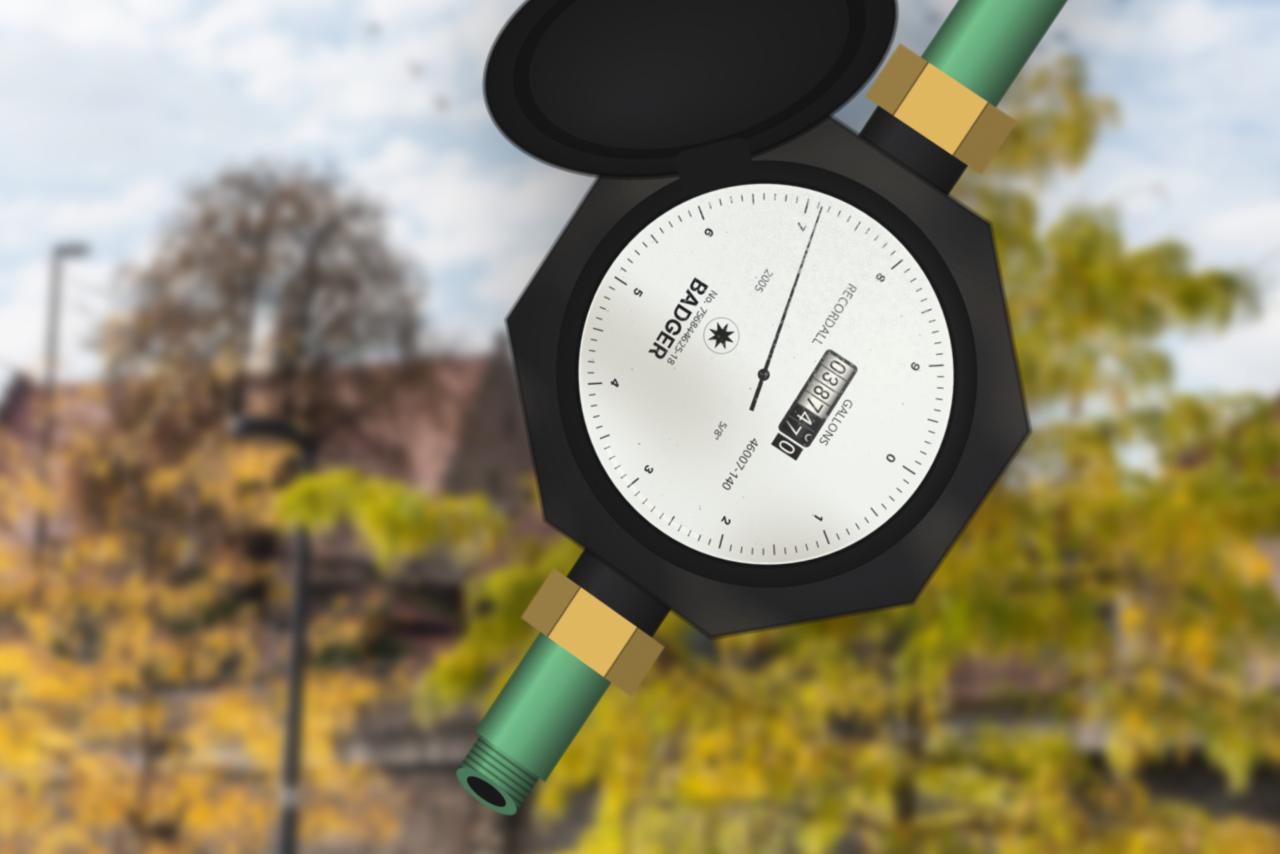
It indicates **387467.1** gal
